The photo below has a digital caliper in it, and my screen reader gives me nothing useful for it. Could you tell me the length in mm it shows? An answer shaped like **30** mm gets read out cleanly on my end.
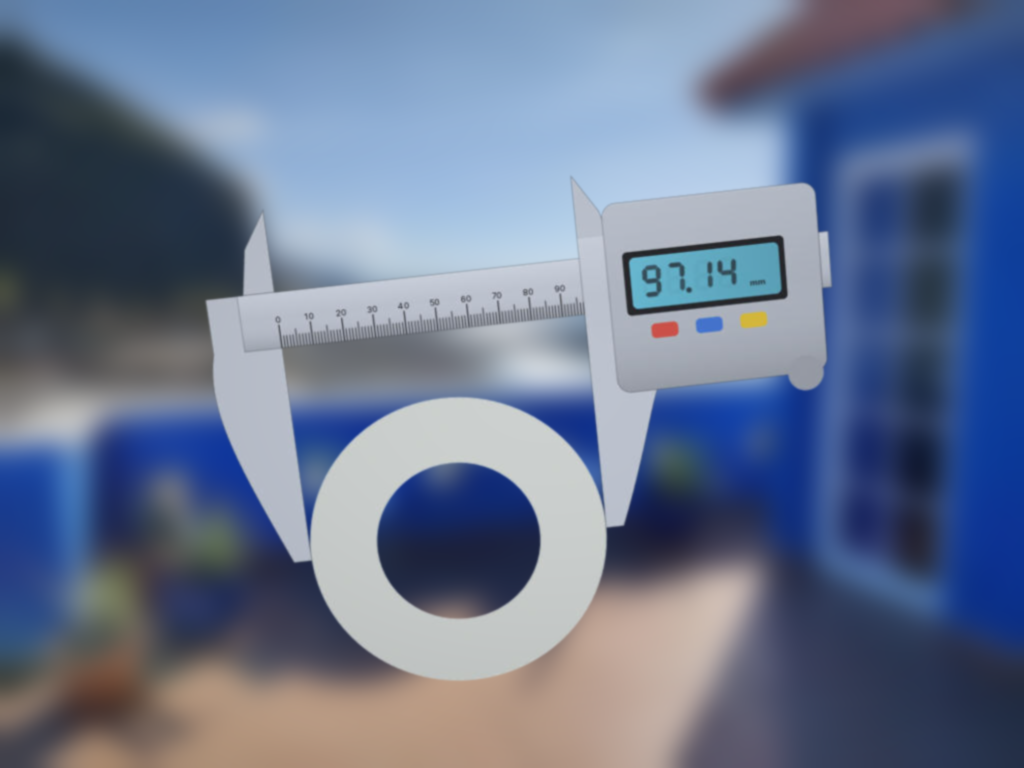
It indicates **97.14** mm
